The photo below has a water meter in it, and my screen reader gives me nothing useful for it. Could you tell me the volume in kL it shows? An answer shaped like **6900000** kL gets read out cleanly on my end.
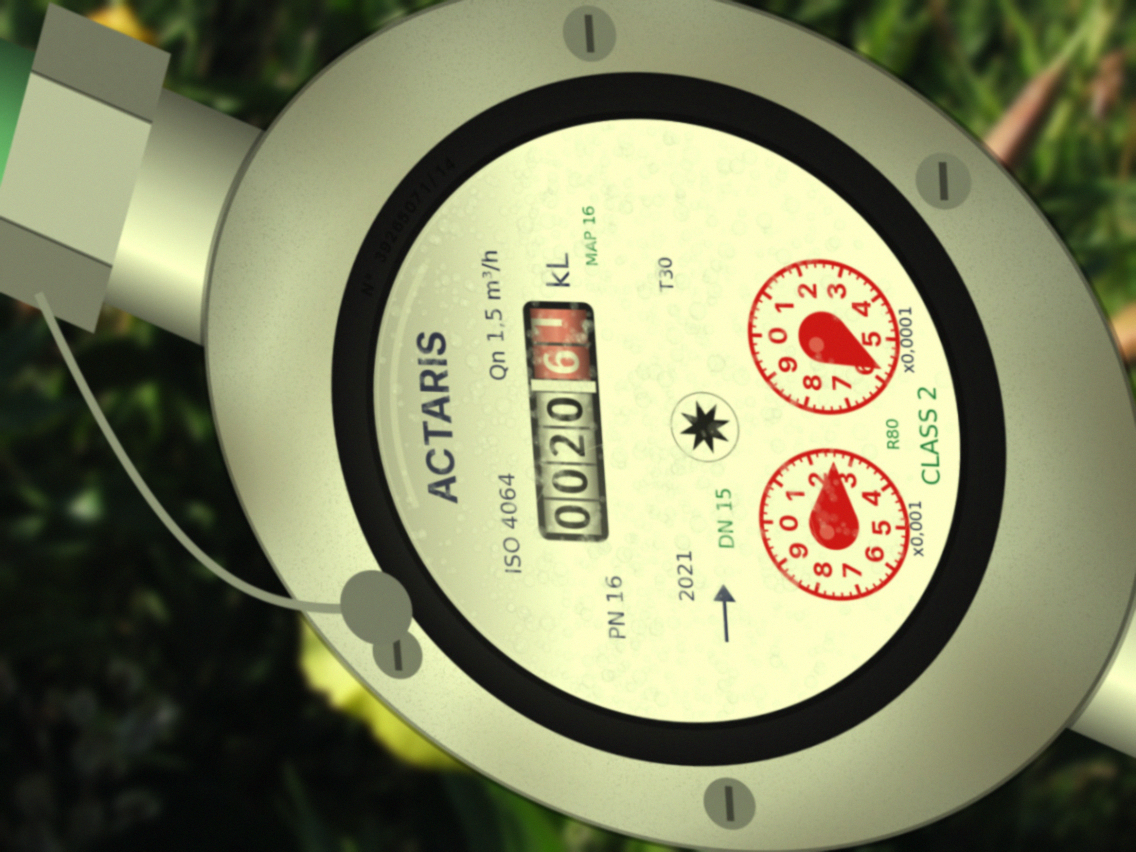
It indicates **20.6125** kL
